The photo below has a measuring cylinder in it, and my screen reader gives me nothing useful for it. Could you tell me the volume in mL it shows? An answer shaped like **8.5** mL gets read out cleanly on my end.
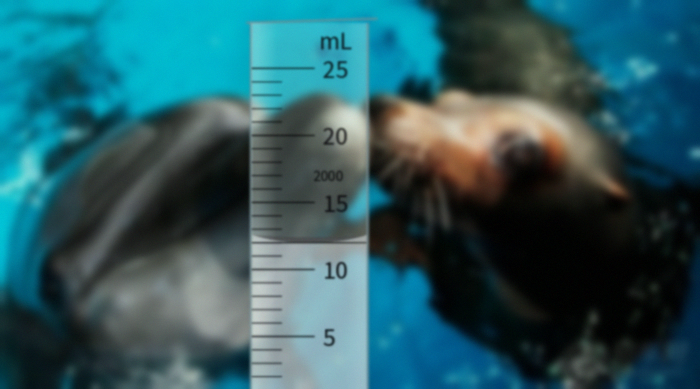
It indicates **12** mL
